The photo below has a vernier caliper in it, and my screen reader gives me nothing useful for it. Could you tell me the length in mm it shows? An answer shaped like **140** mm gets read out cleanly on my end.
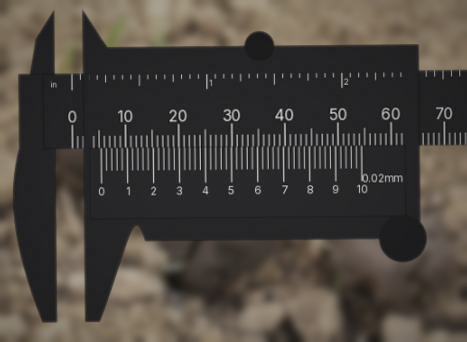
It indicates **5.4** mm
